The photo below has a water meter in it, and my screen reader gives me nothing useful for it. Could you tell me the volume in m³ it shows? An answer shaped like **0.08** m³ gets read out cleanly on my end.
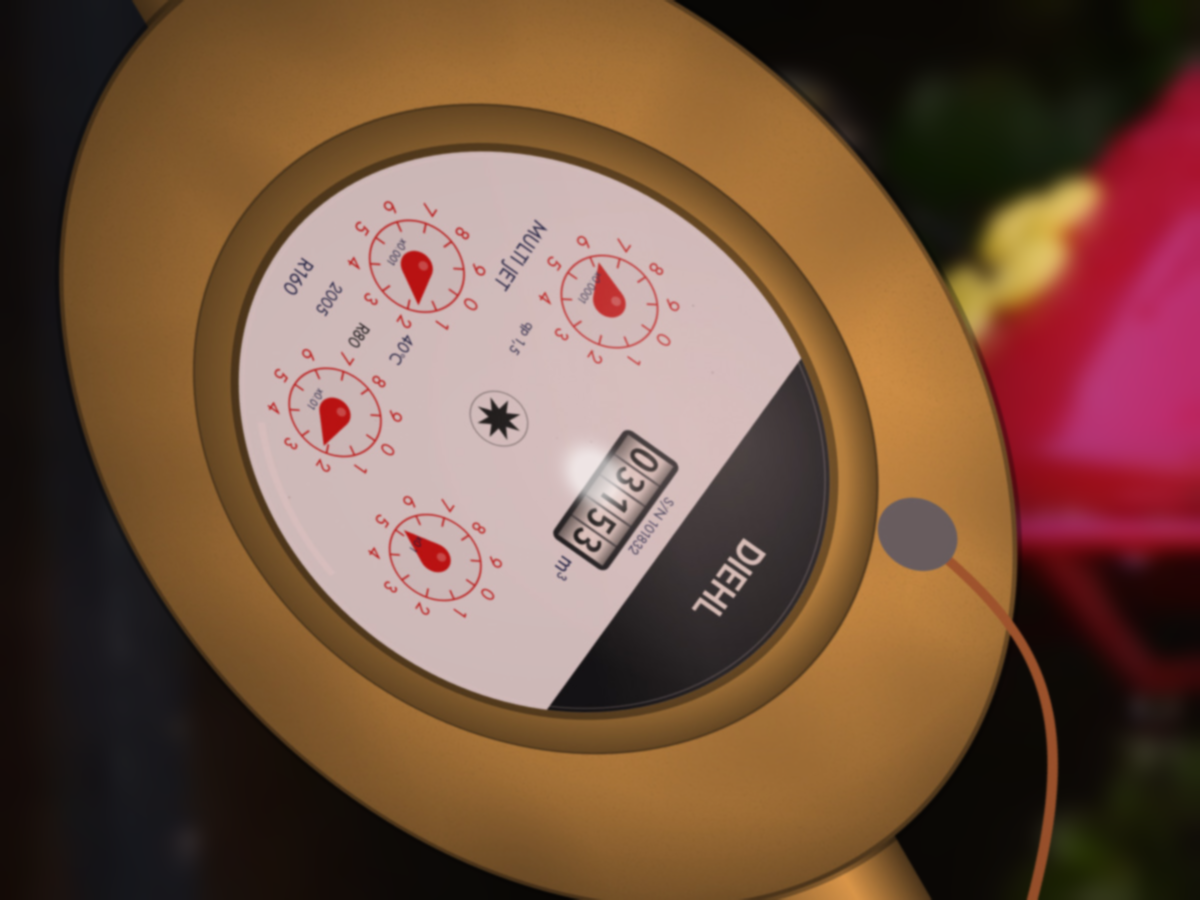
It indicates **3153.5216** m³
